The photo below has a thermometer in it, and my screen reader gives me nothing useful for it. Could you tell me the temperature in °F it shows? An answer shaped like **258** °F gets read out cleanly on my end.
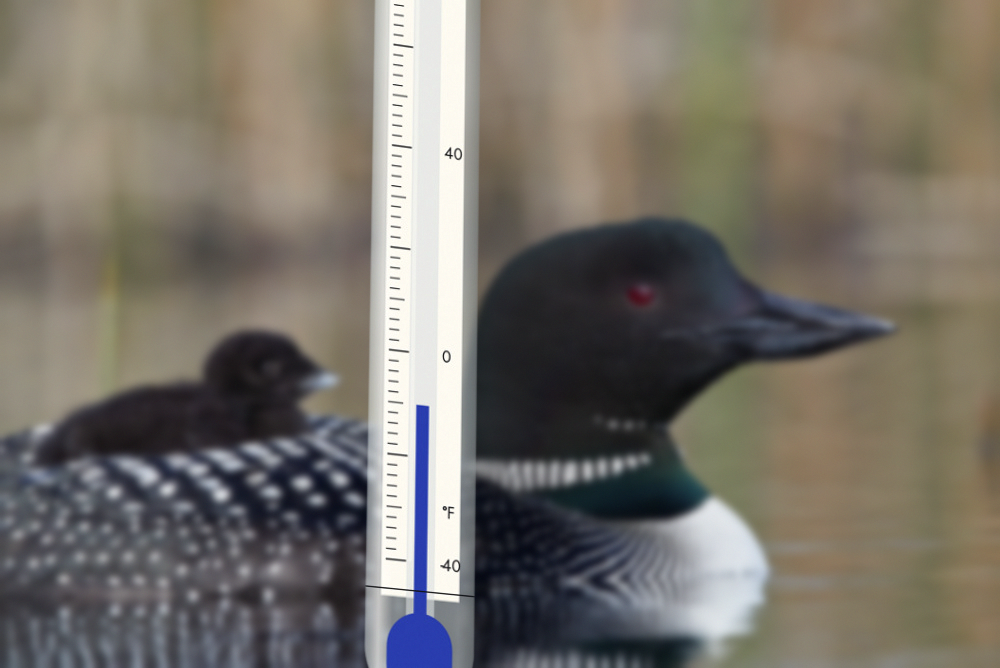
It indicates **-10** °F
